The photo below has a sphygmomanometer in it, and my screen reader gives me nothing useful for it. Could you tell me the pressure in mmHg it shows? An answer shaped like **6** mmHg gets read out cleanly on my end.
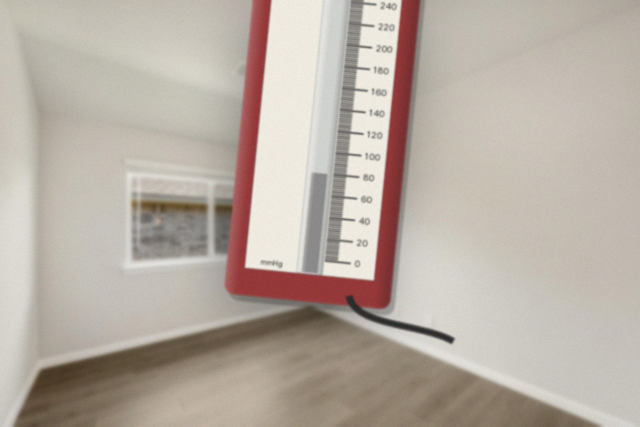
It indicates **80** mmHg
